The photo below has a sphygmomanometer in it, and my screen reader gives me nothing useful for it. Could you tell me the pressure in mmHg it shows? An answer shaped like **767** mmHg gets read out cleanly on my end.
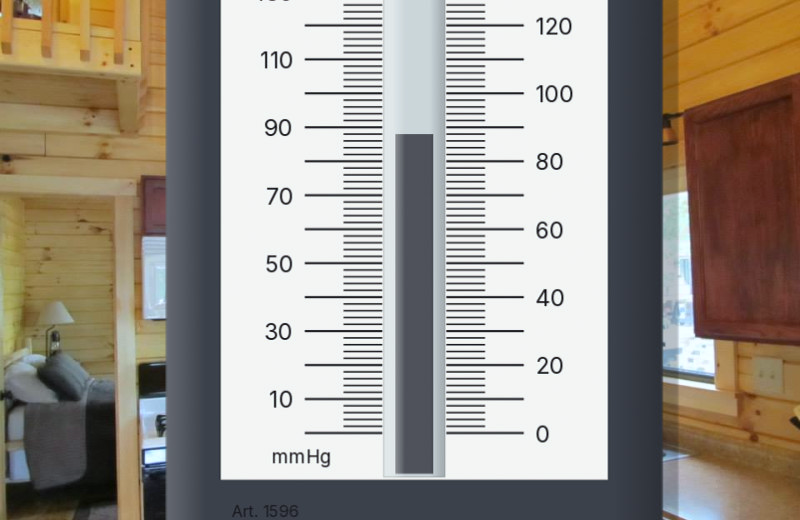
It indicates **88** mmHg
